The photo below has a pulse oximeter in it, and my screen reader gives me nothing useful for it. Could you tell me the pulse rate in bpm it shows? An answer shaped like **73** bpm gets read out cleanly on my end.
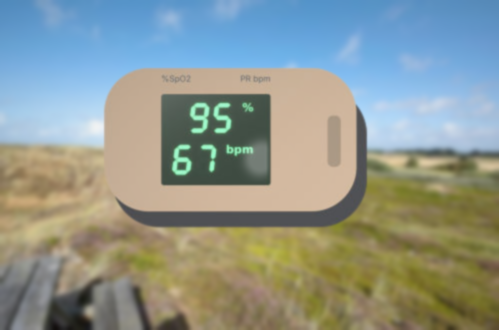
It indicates **67** bpm
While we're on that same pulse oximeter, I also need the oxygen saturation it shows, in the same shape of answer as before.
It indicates **95** %
